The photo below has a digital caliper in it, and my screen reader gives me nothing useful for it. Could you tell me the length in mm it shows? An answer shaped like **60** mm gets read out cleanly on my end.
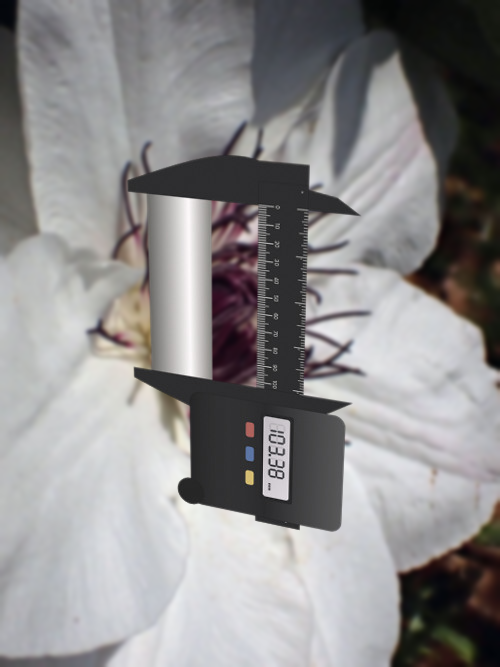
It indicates **103.38** mm
